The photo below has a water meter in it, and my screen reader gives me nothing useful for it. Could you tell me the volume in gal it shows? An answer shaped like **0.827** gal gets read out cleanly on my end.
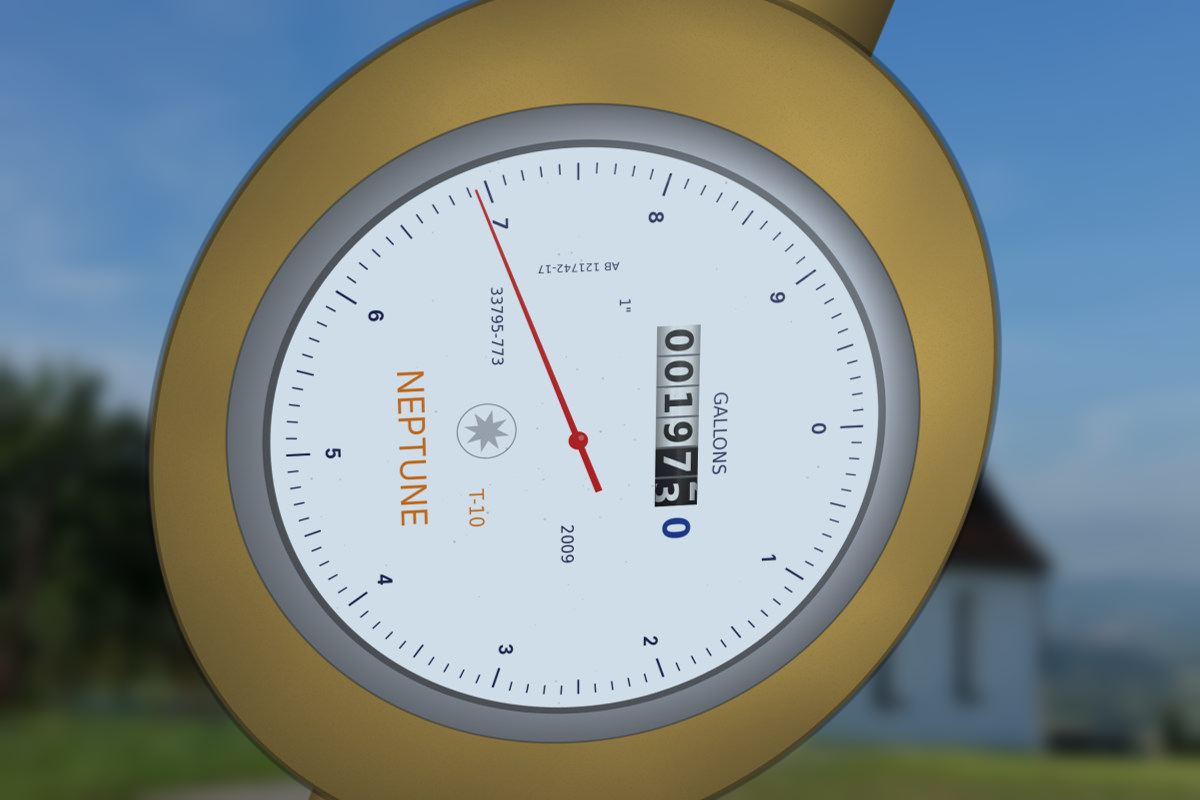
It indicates **19726.9** gal
